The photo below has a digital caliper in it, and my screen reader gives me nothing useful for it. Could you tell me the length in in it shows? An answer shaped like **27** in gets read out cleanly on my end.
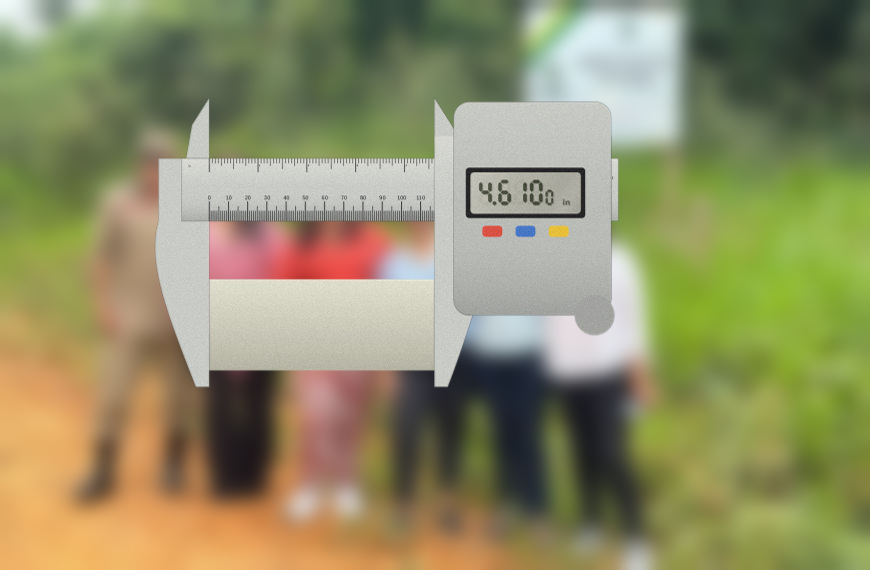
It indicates **4.6100** in
